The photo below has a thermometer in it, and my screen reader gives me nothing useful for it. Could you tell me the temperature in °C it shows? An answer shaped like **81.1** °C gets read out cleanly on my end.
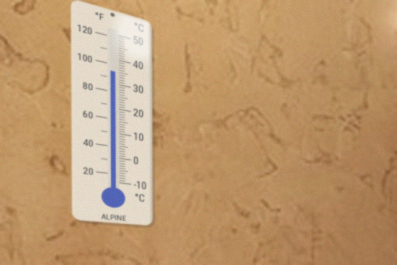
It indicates **35** °C
